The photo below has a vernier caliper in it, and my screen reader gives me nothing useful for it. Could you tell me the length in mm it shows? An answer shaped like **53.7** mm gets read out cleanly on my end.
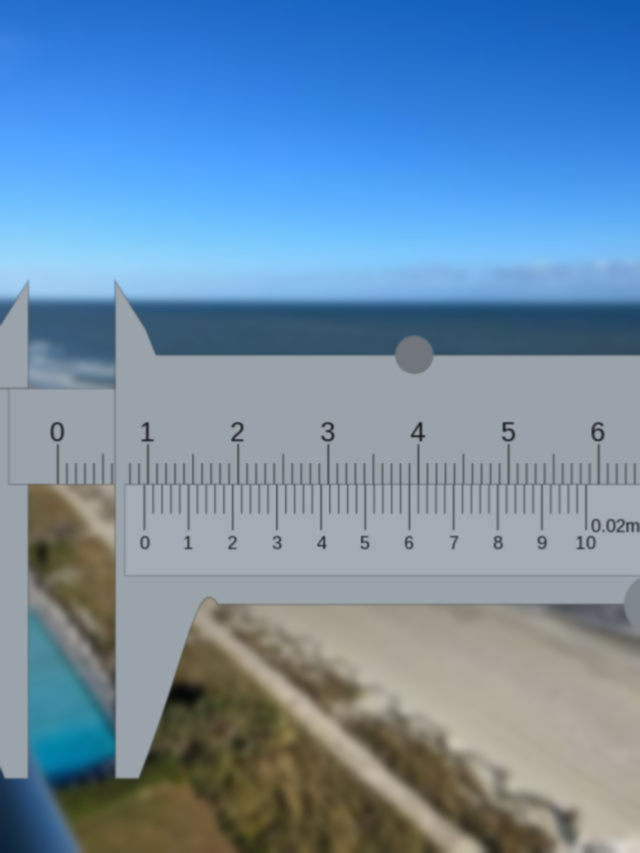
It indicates **9.6** mm
